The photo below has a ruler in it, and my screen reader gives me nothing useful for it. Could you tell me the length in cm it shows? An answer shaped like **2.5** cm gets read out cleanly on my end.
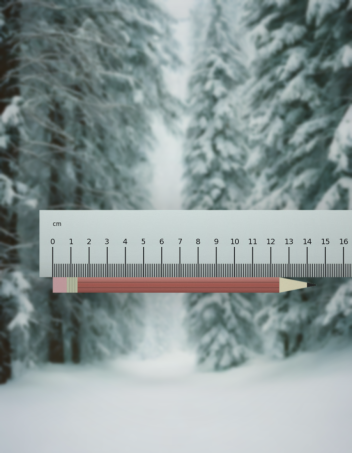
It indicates **14.5** cm
